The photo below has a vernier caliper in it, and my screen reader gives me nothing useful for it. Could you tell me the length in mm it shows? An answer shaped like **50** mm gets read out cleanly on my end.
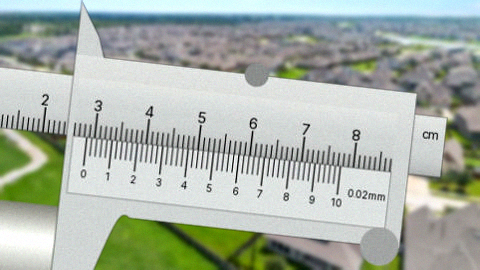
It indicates **28.5** mm
